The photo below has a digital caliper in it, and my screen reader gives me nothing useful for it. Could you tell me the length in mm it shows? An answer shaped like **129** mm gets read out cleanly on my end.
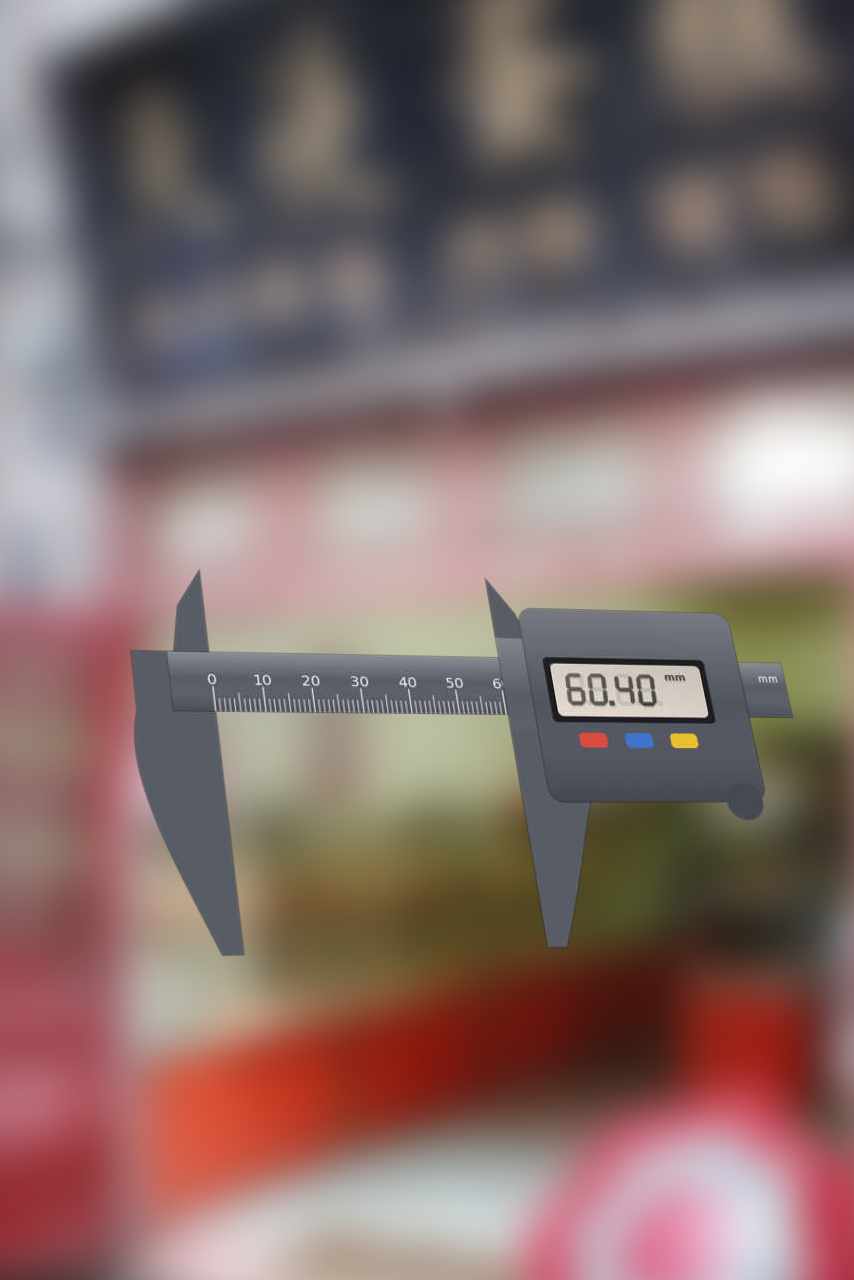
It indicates **60.40** mm
